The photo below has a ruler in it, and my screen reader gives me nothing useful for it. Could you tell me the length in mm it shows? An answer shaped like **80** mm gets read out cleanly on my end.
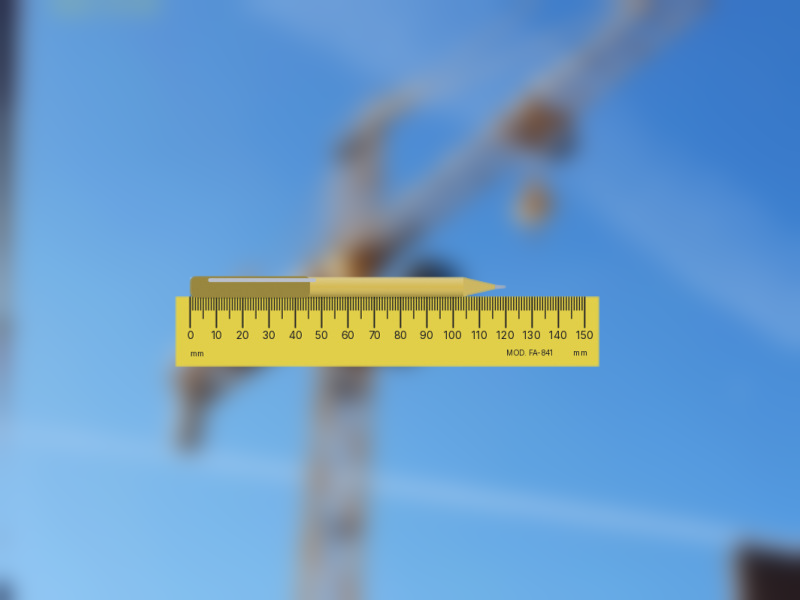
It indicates **120** mm
